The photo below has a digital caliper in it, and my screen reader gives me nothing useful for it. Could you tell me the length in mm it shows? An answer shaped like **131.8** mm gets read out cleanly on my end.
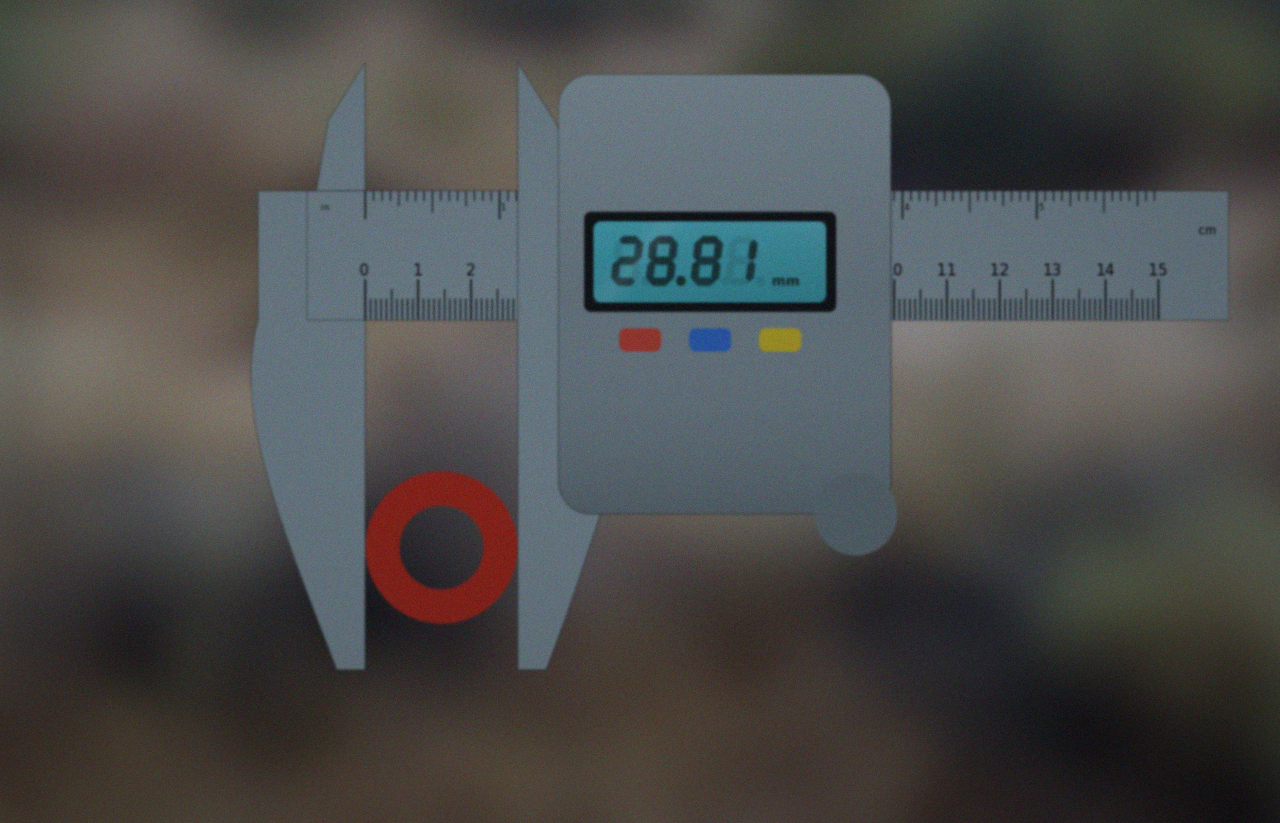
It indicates **28.81** mm
